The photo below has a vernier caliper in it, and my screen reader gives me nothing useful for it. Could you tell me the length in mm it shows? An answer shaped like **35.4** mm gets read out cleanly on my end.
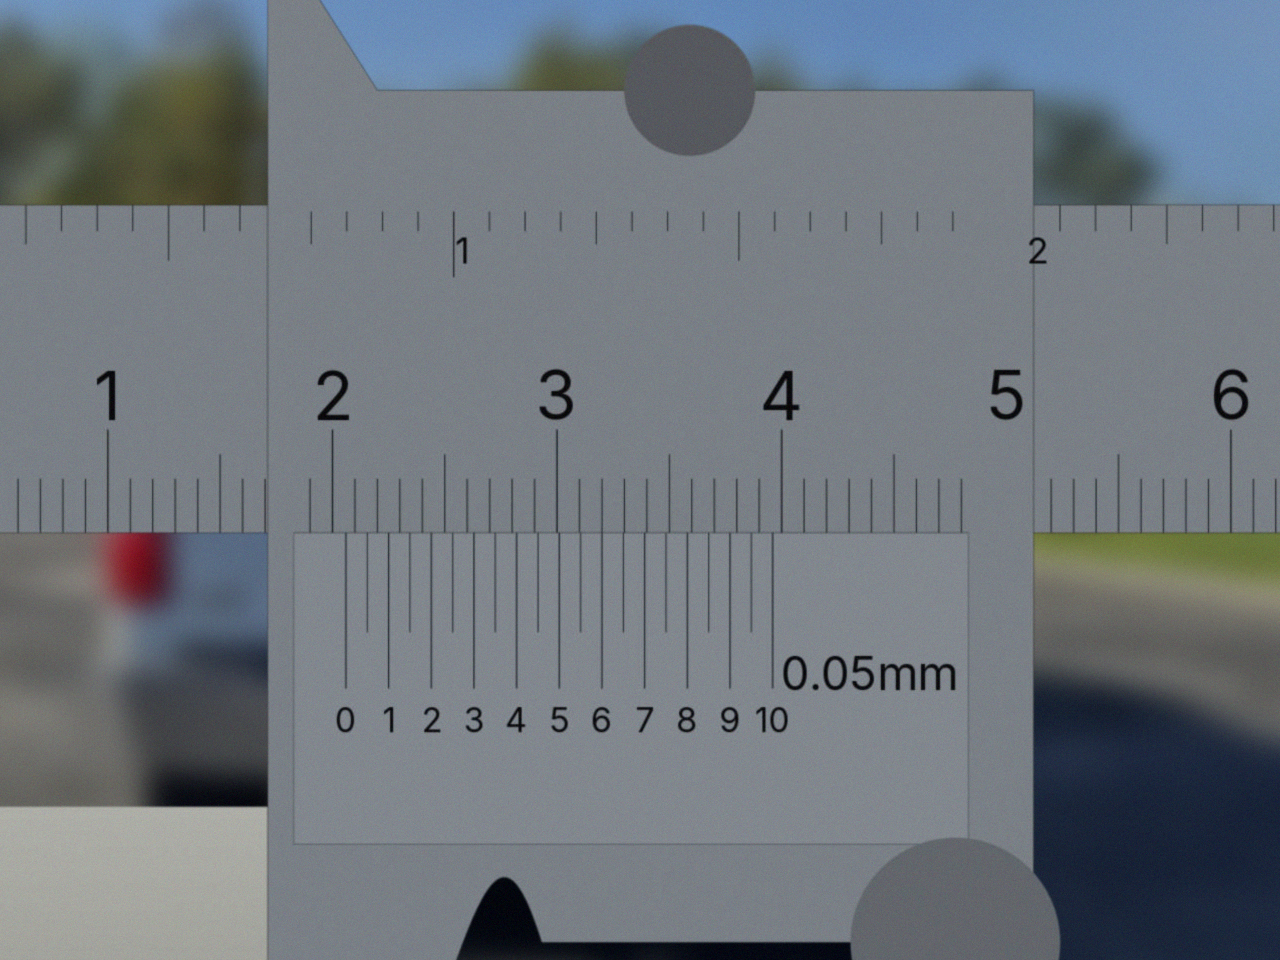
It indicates **20.6** mm
